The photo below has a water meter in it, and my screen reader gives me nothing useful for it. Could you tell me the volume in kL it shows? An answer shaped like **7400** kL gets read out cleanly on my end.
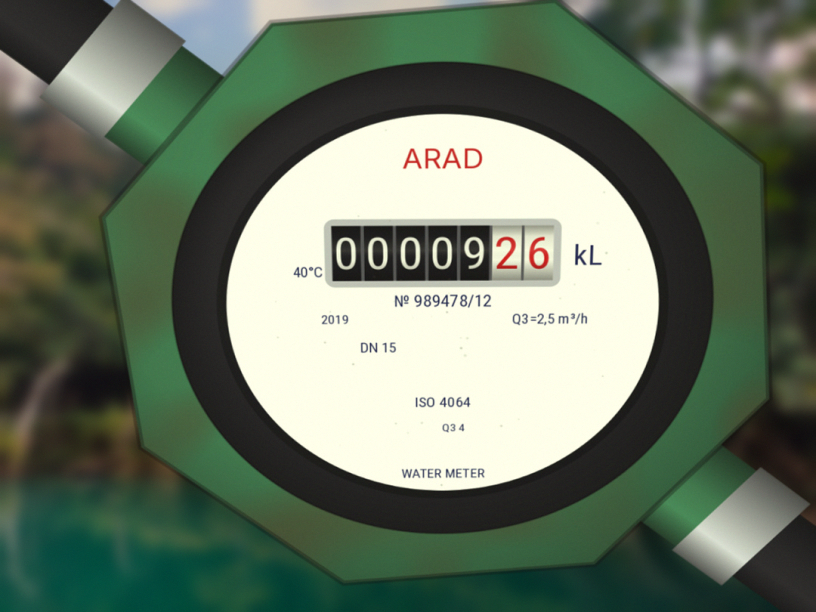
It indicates **9.26** kL
